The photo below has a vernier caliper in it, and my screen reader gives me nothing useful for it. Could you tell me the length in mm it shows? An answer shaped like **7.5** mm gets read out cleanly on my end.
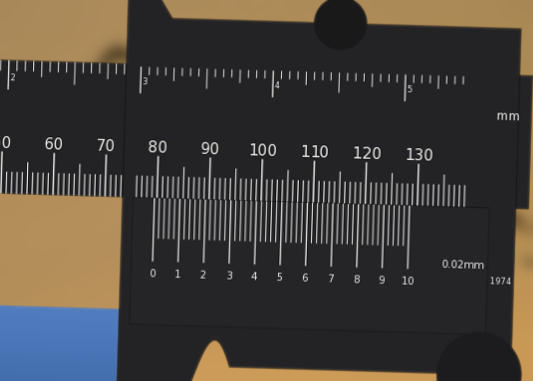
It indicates **79.5** mm
